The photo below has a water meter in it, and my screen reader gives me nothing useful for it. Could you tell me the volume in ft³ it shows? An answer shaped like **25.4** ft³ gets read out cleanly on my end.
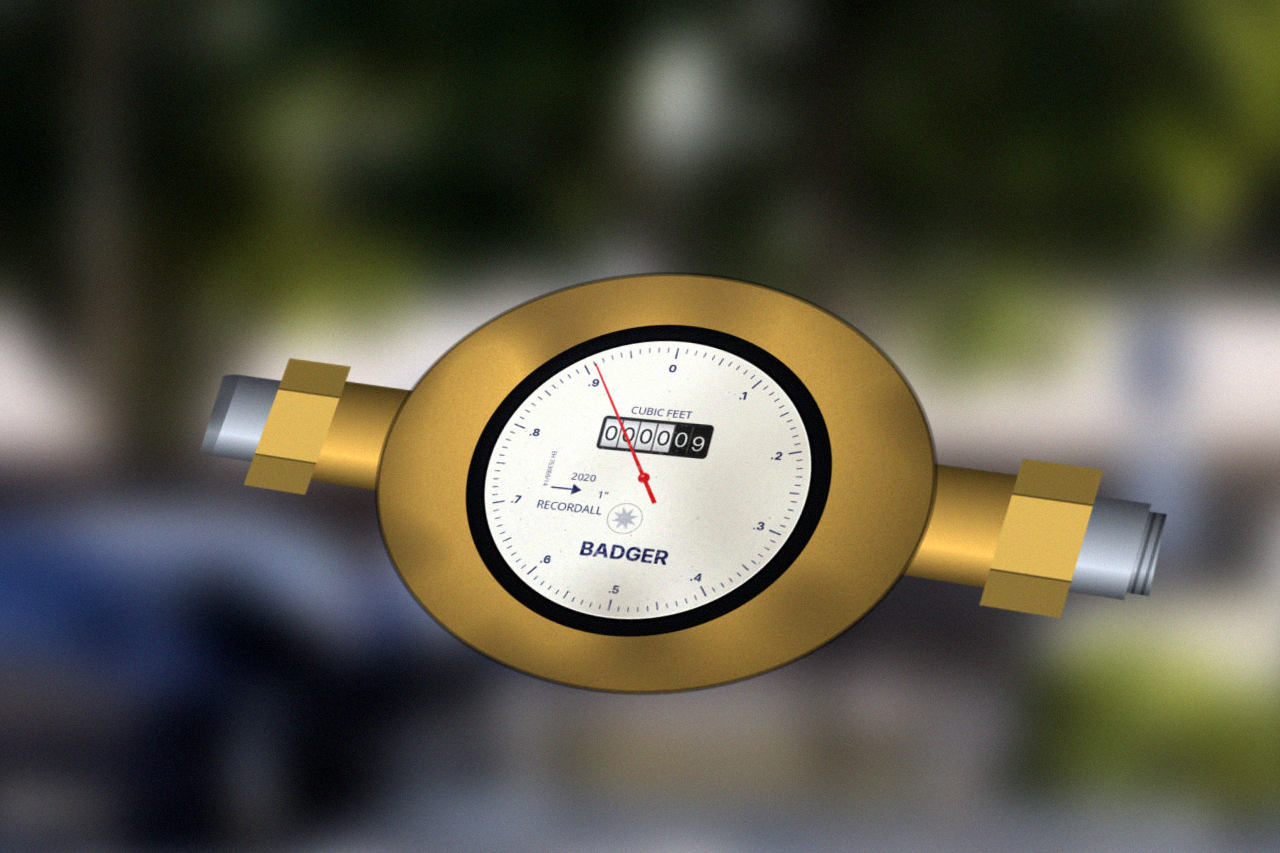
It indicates **8.91** ft³
